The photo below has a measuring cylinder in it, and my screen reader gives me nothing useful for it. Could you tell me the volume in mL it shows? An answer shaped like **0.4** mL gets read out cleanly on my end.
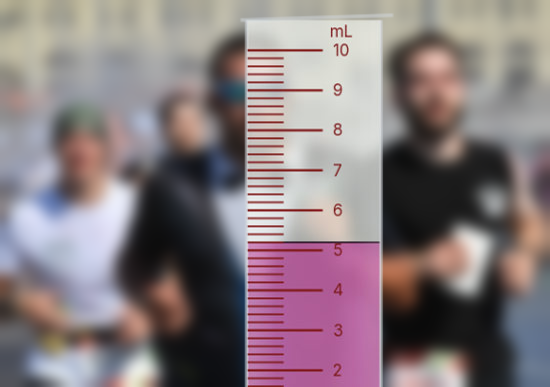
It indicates **5.2** mL
